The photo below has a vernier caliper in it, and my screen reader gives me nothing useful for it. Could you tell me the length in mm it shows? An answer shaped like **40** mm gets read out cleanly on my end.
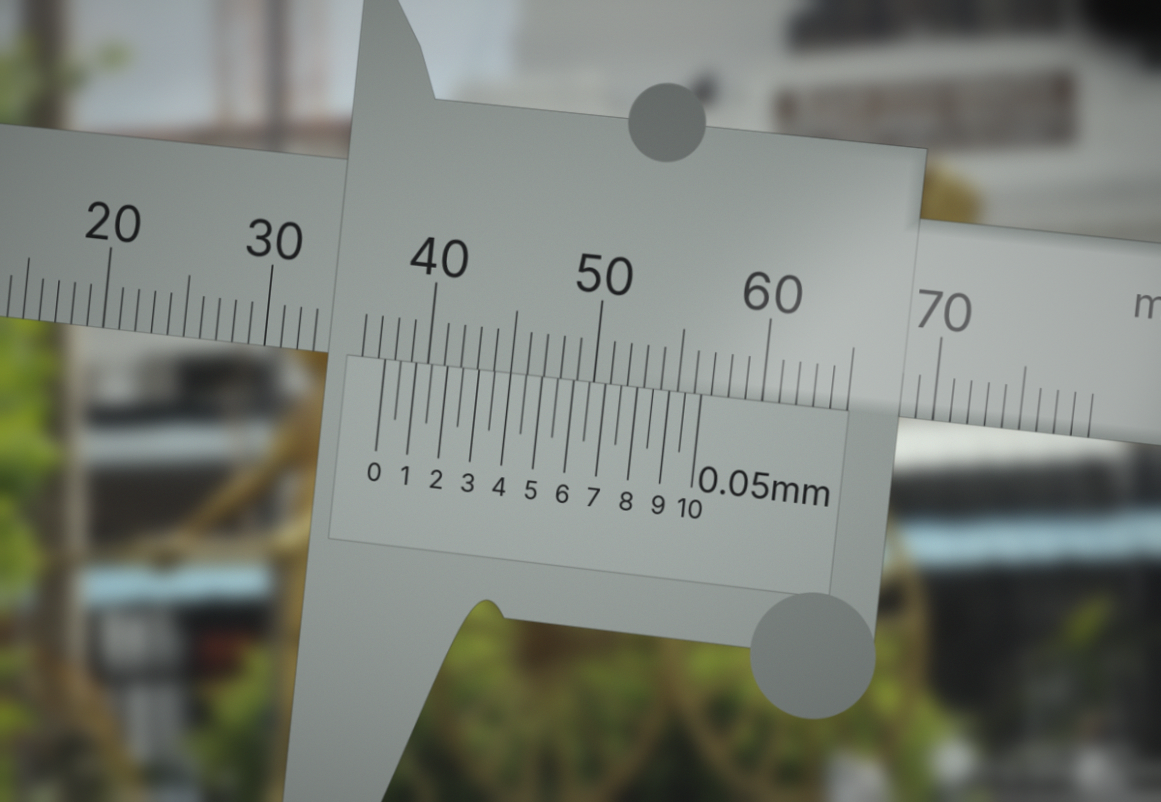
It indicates **37.4** mm
